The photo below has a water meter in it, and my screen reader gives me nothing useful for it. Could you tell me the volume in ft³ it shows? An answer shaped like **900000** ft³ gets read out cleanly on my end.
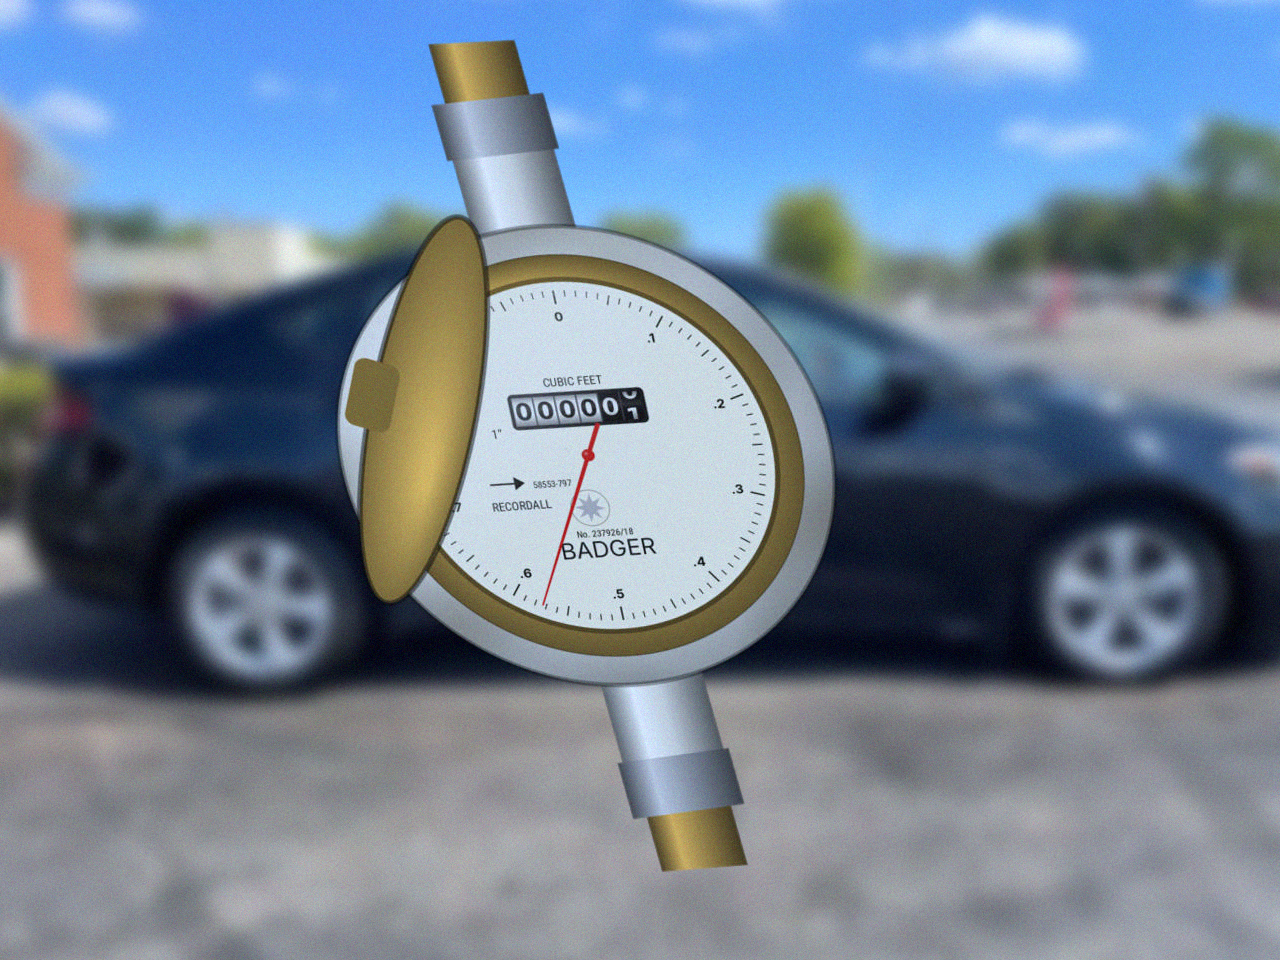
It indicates **0.57** ft³
